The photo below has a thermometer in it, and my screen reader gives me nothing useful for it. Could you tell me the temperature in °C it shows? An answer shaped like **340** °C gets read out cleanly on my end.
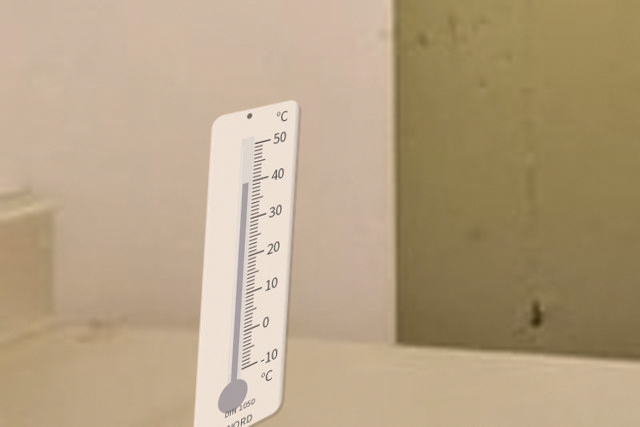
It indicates **40** °C
